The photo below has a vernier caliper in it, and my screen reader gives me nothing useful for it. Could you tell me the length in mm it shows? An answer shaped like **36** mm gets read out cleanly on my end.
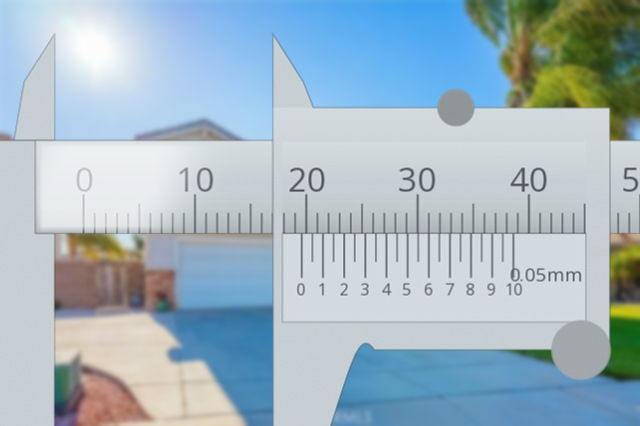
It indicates **19.6** mm
